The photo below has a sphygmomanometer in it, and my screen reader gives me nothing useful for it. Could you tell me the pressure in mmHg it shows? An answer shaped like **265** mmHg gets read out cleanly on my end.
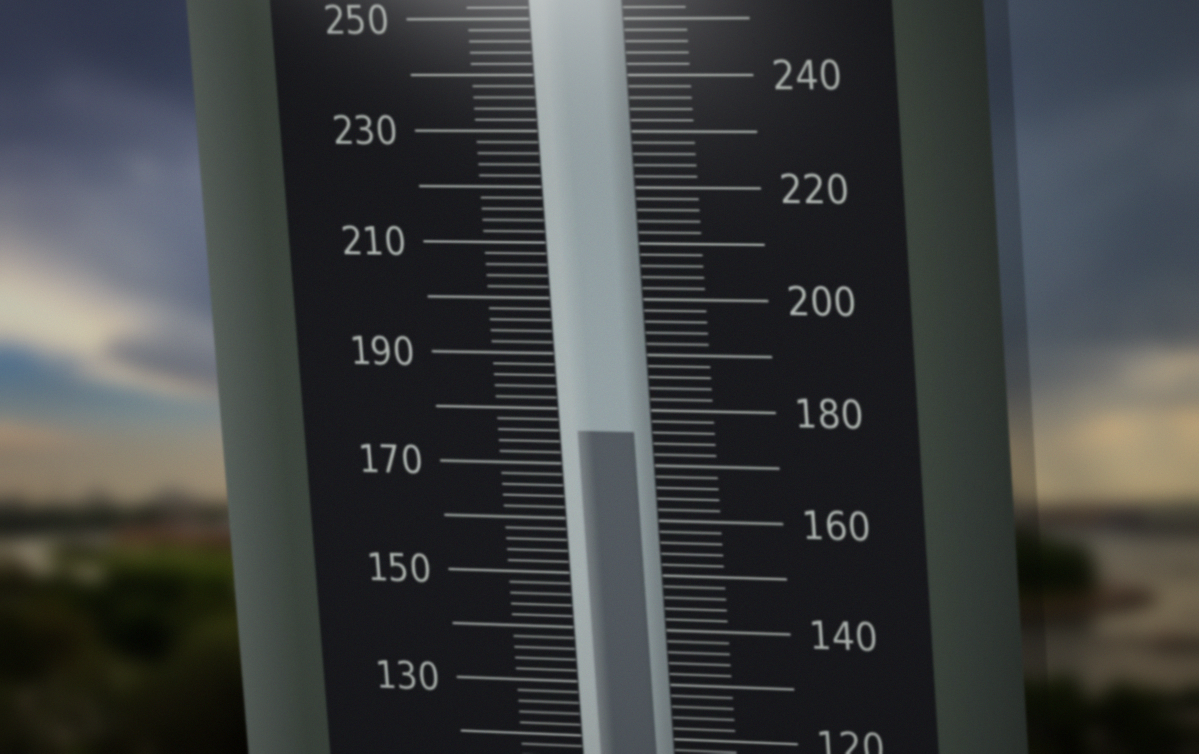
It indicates **176** mmHg
